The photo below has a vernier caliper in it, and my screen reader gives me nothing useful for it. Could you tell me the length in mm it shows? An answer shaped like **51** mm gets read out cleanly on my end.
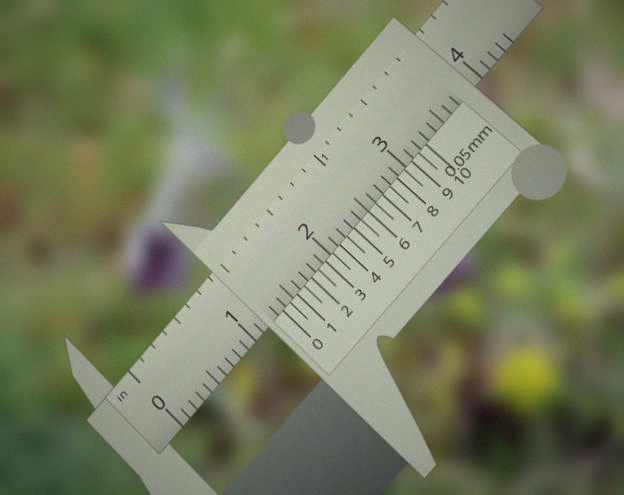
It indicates **13.6** mm
